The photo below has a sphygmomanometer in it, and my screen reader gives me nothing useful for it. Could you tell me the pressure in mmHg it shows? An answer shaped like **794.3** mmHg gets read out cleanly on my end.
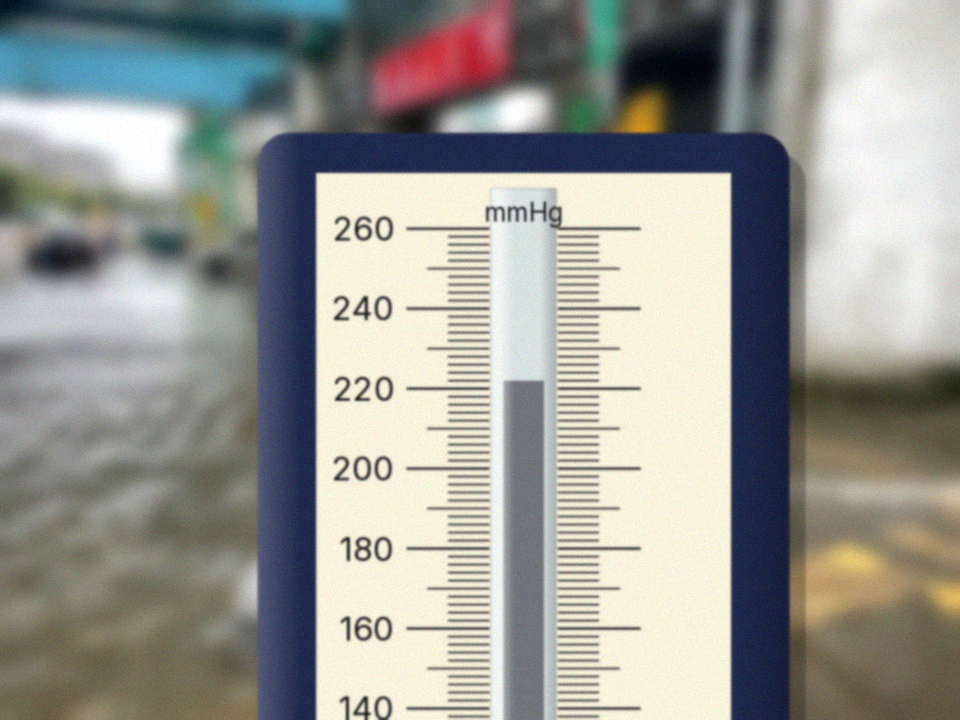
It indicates **222** mmHg
